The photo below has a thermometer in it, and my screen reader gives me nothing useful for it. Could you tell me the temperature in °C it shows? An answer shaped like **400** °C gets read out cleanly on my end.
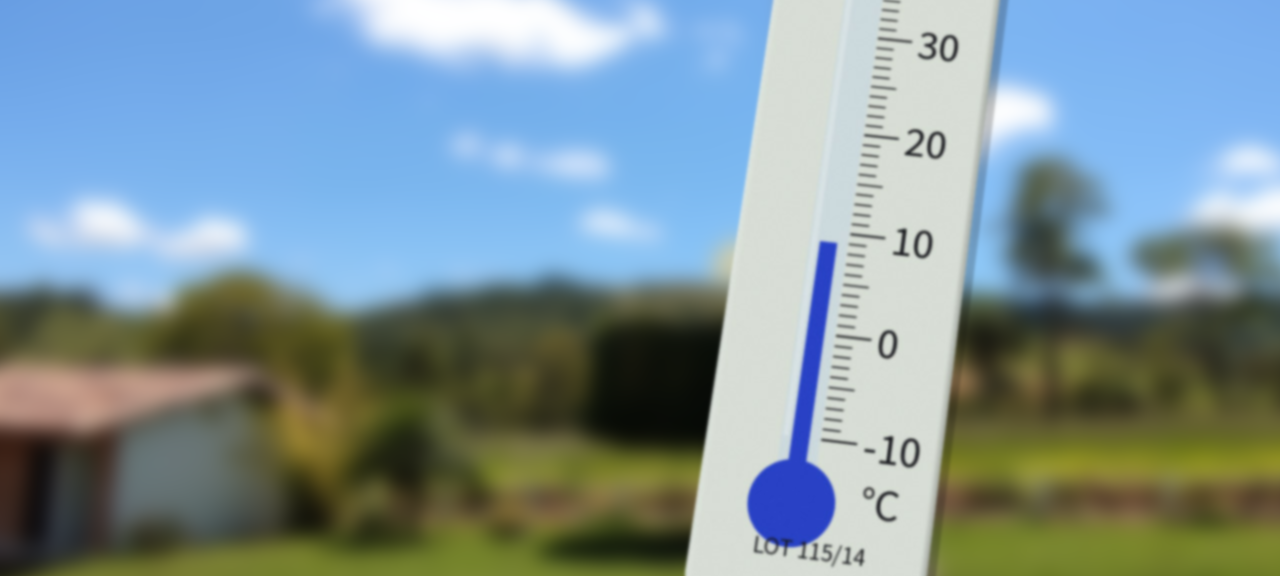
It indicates **9** °C
